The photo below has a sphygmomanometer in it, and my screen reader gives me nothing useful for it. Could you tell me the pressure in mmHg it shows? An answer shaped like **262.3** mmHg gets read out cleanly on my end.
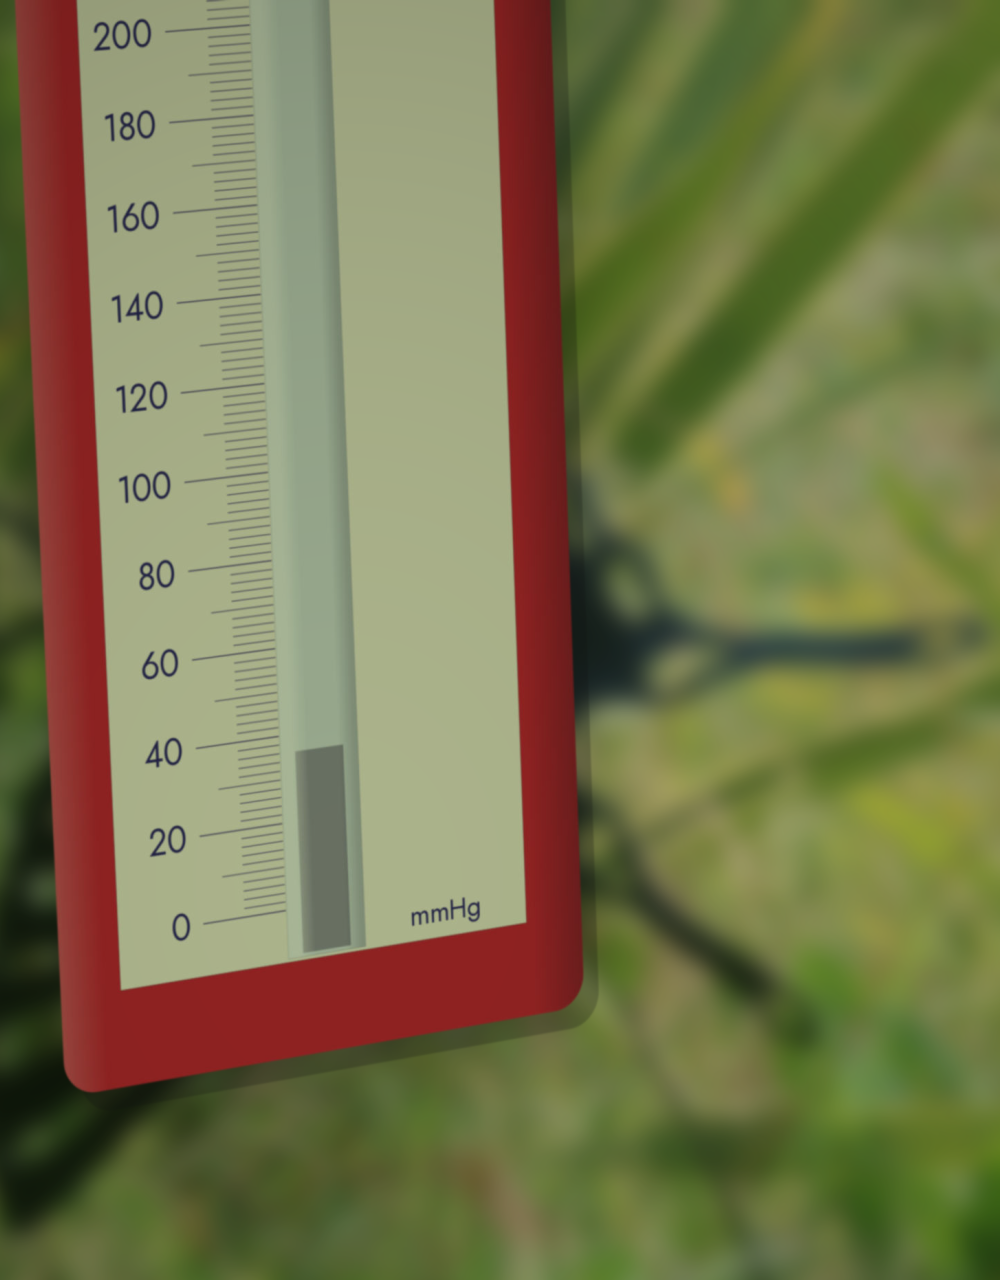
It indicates **36** mmHg
